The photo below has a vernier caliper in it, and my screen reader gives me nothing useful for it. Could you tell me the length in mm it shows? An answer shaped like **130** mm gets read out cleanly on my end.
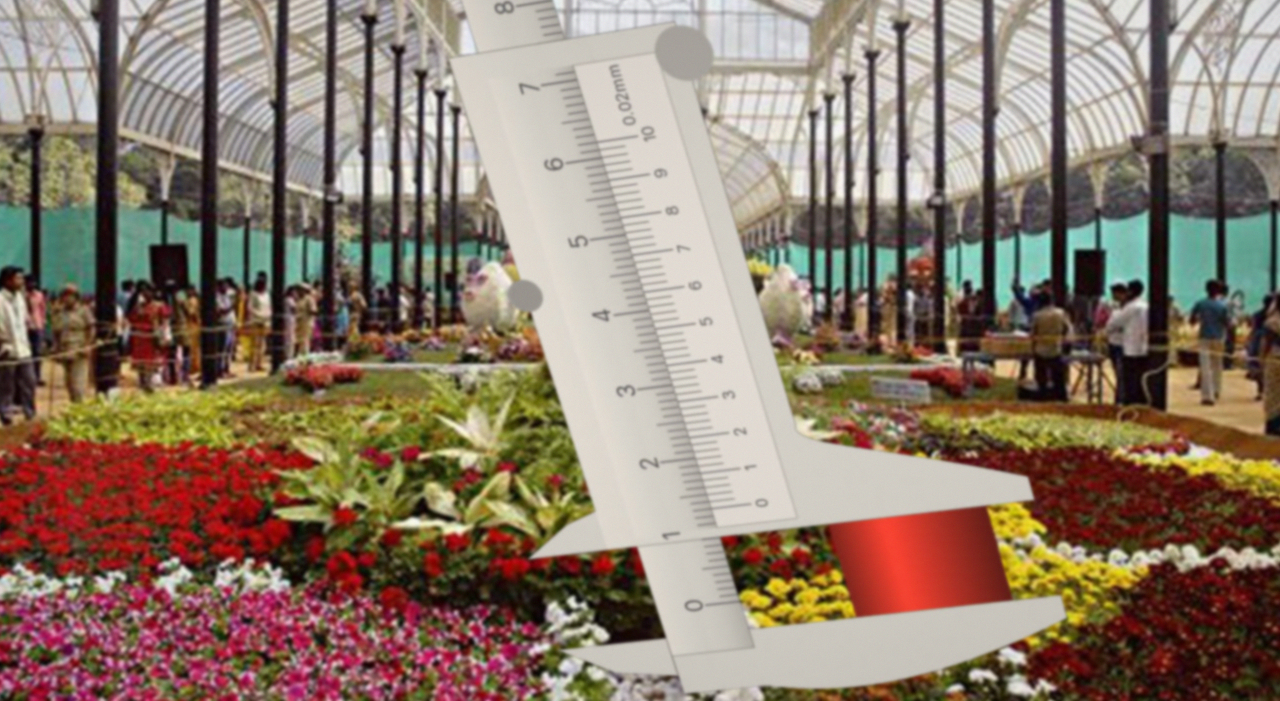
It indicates **13.0** mm
